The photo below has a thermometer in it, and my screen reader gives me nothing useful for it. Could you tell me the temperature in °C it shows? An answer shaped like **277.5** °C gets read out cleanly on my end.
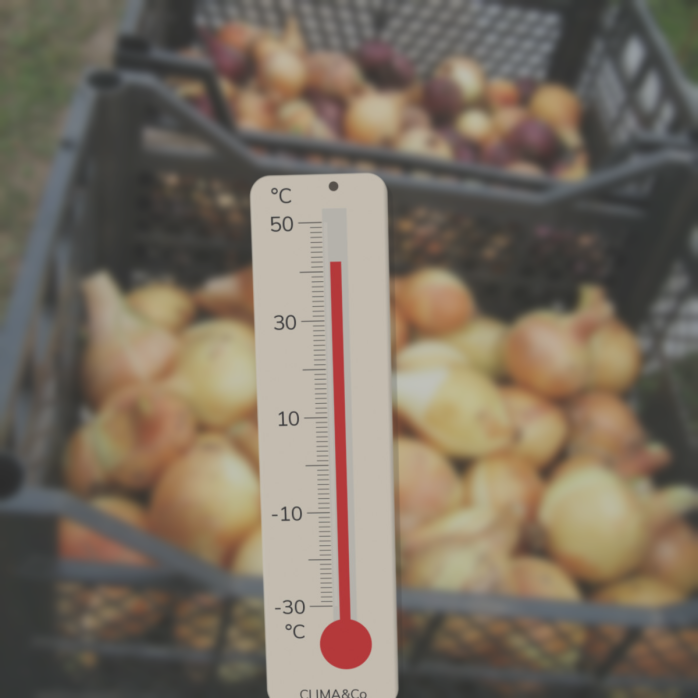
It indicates **42** °C
